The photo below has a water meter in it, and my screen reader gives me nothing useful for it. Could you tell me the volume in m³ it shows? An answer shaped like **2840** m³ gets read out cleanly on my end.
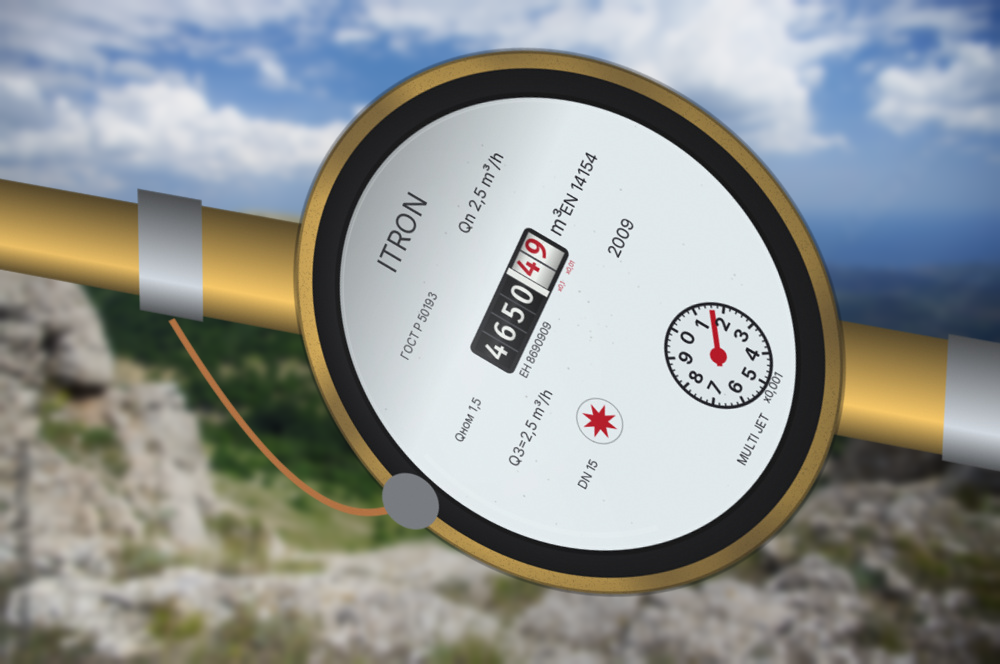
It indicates **4650.491** m³
